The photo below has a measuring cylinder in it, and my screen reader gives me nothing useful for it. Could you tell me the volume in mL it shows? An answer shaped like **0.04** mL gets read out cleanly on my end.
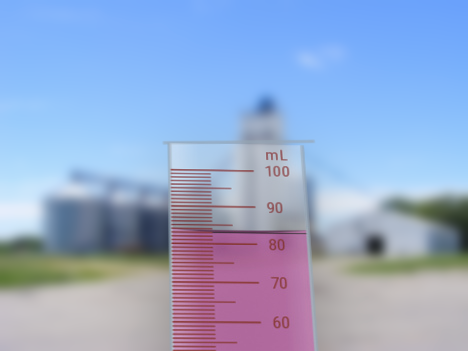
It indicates **83** mL
